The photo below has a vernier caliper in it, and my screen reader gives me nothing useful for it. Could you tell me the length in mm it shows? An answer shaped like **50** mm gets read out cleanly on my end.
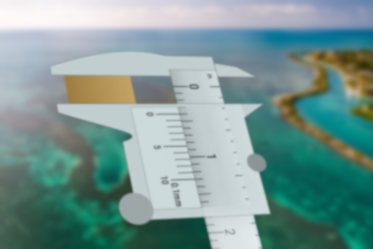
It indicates **4.0** mm
